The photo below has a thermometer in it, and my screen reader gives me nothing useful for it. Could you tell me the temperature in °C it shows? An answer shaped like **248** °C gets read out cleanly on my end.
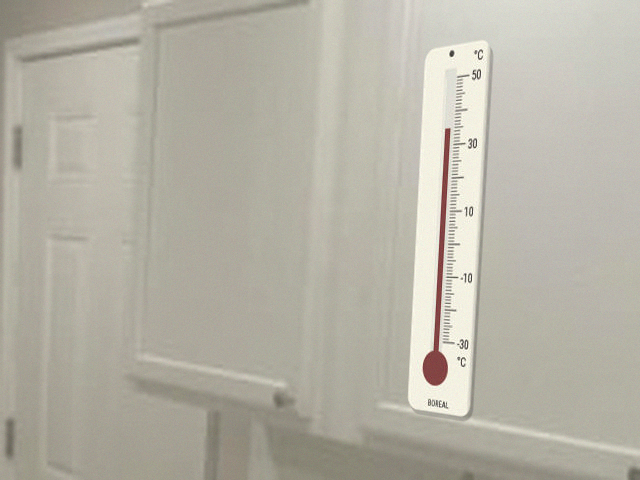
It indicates **35** °C
